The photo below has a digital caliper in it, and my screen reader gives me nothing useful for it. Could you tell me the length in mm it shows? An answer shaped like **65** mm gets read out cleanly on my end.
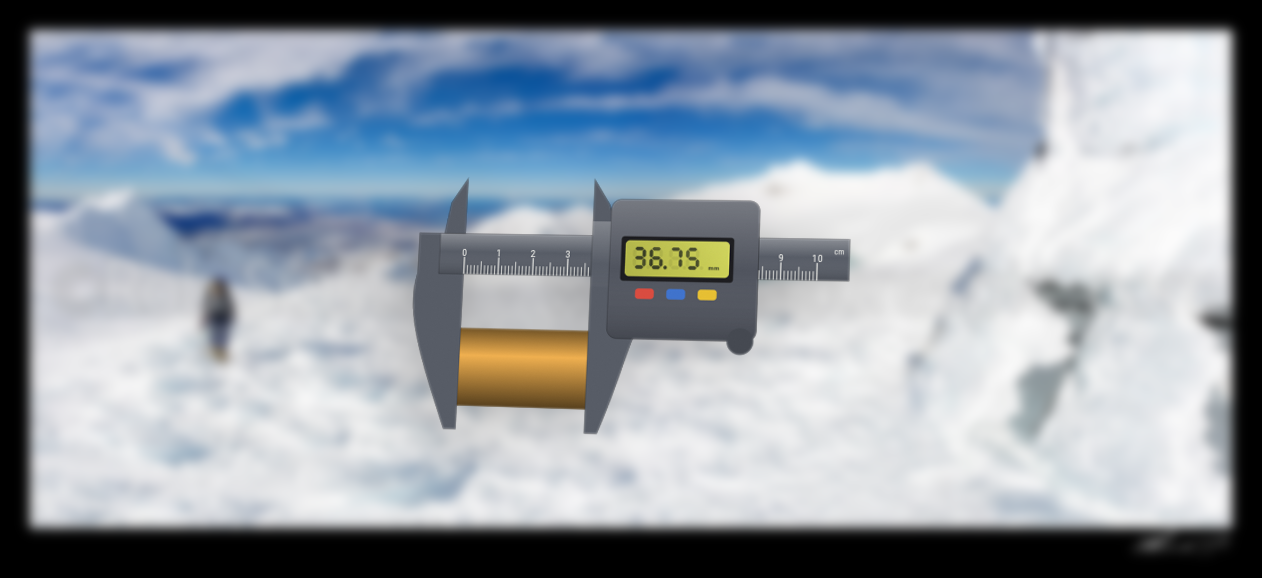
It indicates **36.75** mm
